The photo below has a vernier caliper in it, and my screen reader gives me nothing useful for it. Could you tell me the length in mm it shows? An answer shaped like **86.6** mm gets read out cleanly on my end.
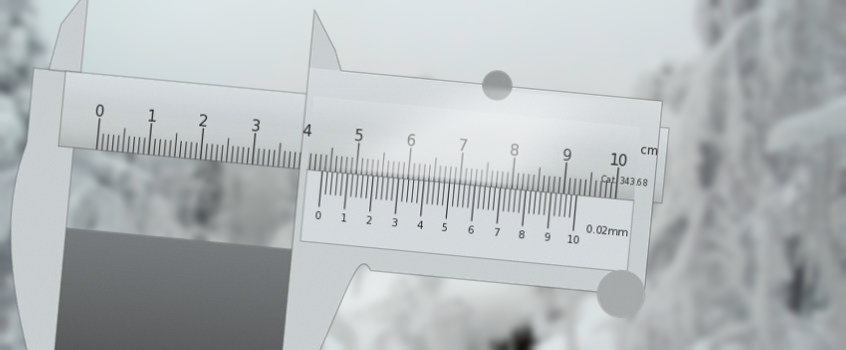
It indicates **43.5** mm
